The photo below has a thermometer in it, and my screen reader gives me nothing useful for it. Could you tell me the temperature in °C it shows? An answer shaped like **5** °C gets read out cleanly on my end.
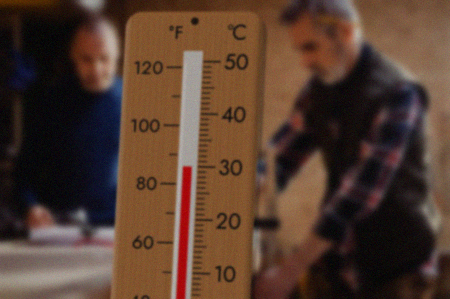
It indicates **30** °C
